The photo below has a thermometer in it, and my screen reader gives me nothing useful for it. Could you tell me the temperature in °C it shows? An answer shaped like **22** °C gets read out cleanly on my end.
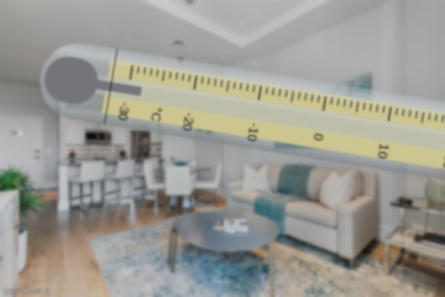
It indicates **-28** °C
